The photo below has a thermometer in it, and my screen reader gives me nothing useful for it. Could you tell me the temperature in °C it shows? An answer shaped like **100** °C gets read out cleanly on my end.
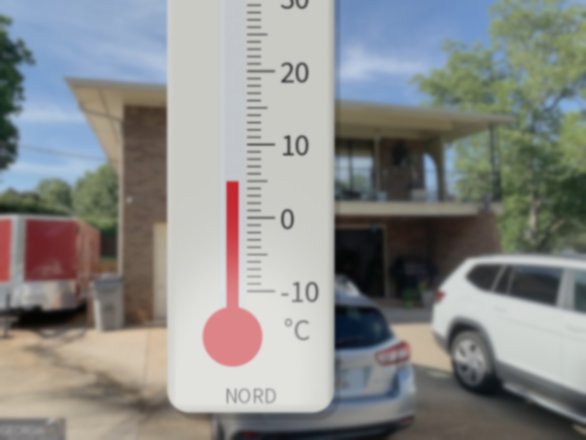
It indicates **5** °C
